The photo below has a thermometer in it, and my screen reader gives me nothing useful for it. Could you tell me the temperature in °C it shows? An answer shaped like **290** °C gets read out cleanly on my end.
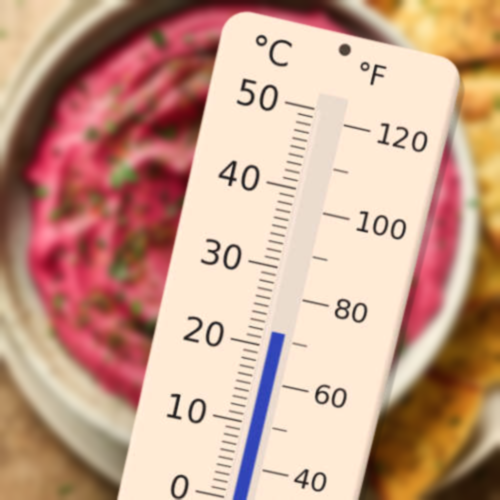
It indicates **22** °C
